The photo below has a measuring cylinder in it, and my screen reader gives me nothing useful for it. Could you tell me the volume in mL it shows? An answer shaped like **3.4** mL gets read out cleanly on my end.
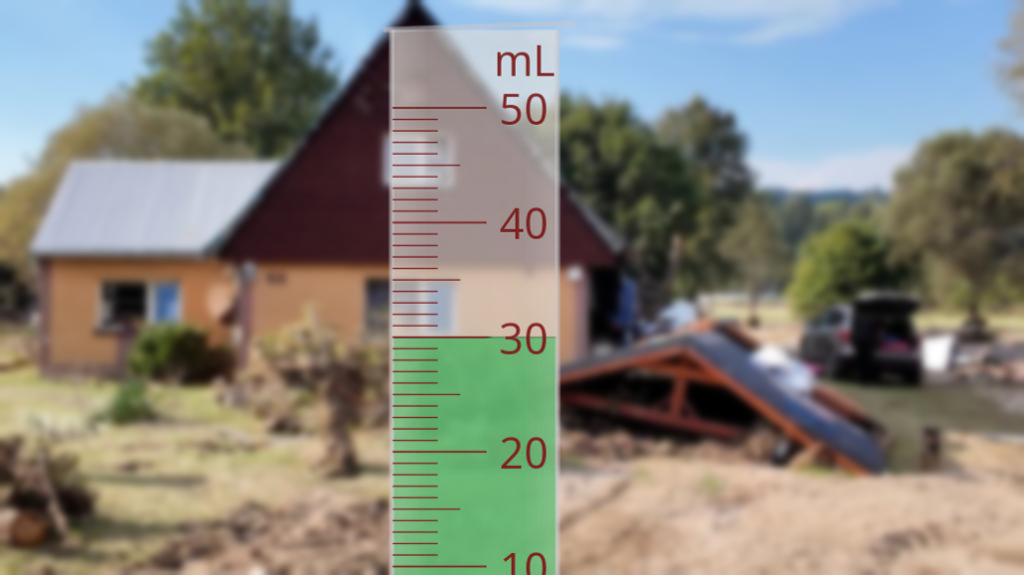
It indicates **30** mL
